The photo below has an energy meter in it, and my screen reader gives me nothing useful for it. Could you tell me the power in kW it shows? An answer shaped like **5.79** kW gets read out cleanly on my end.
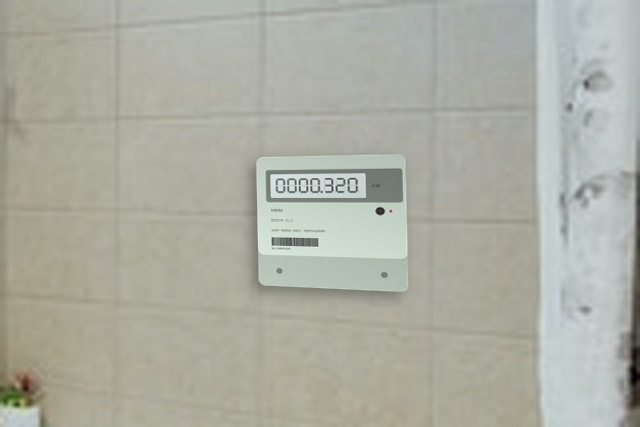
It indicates **0.320** kW
